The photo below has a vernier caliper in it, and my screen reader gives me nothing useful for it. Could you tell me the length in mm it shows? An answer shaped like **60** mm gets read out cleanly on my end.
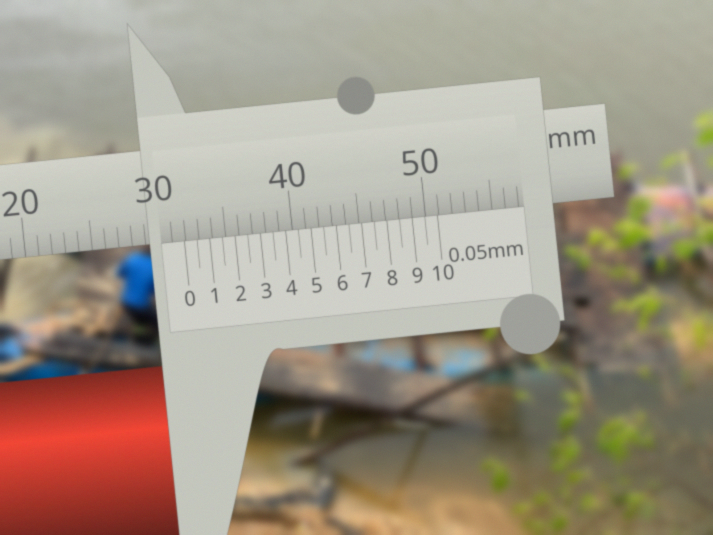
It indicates **31.9** mm
